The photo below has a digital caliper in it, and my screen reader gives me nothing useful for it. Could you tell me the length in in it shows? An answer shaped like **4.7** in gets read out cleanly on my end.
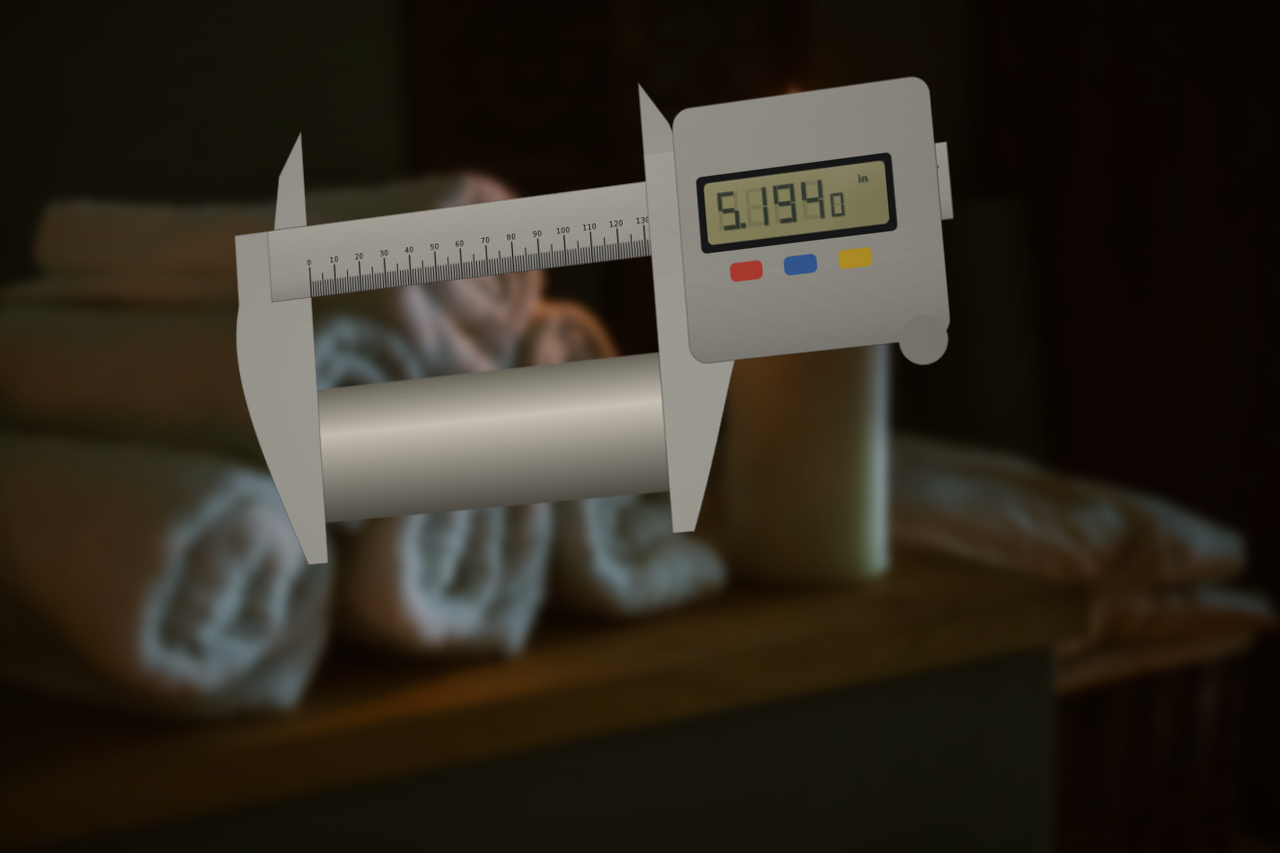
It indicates **5.1940** in
